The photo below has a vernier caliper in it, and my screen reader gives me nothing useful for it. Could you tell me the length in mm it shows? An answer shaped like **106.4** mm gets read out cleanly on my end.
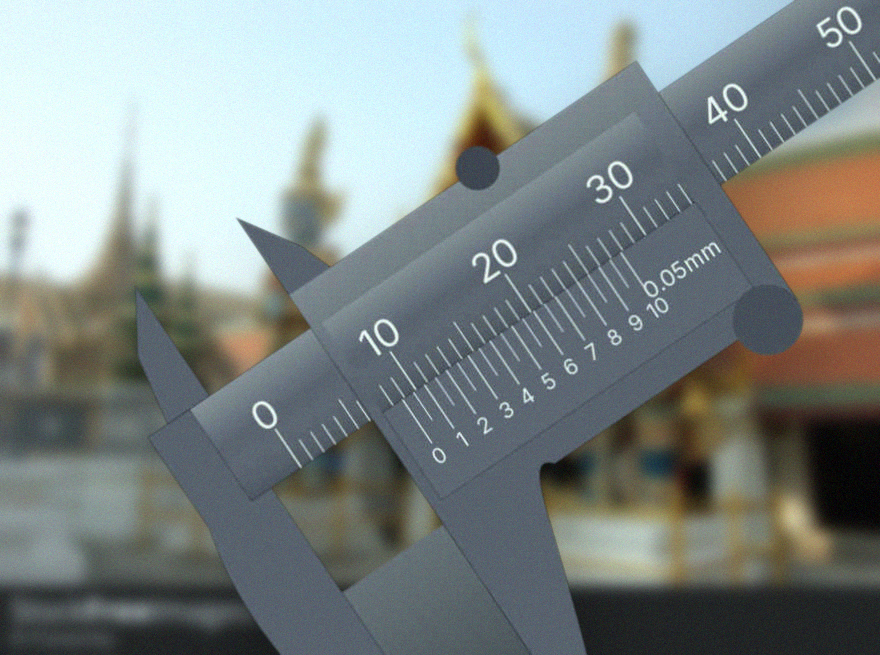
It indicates **8.8** mm
